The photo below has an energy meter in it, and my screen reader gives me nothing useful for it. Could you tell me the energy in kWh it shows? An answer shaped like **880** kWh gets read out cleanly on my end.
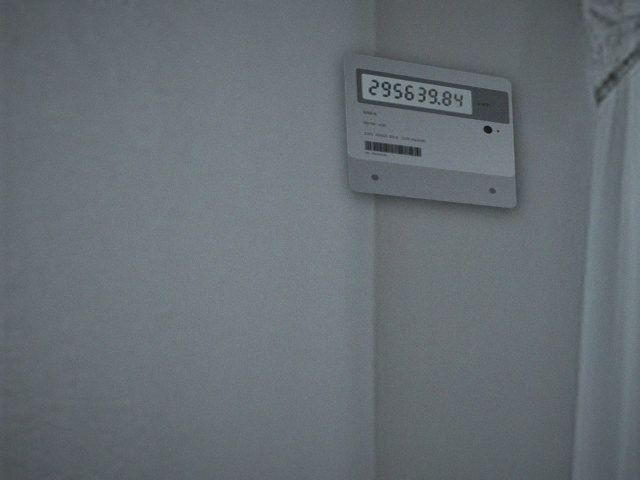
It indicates **295639.84** kWh
